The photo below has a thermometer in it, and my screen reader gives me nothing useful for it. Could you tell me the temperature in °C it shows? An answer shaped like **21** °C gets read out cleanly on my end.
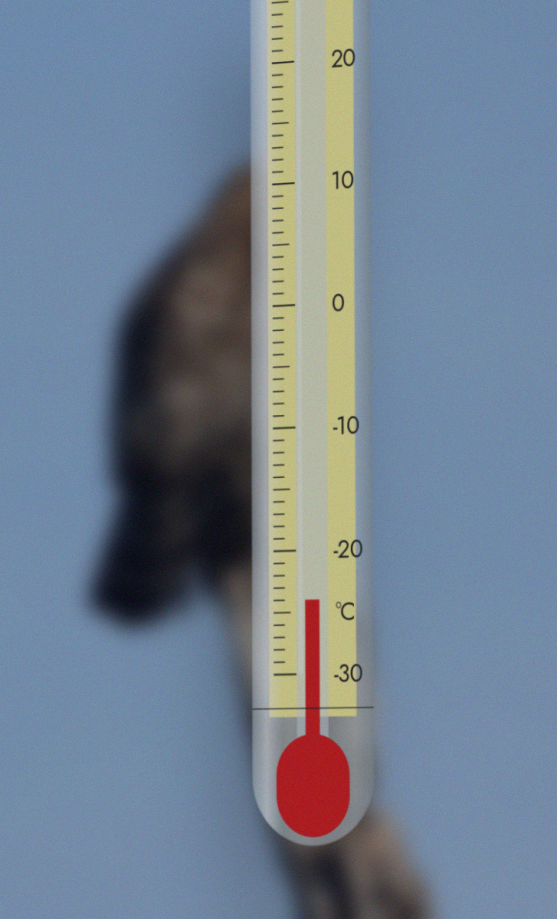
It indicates **-24** °C
